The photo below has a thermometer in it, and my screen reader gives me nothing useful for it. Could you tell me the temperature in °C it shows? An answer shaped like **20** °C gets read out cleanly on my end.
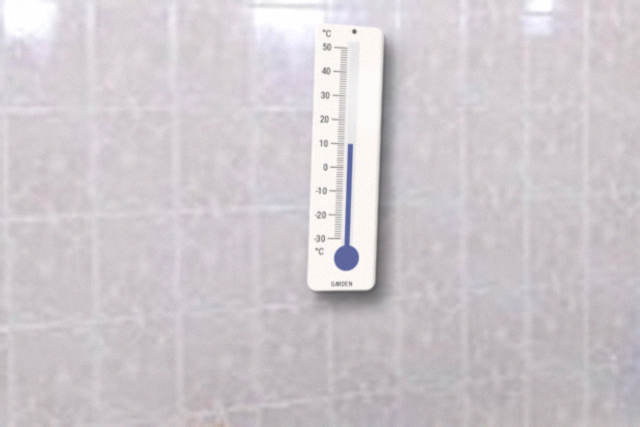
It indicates **10** °C
